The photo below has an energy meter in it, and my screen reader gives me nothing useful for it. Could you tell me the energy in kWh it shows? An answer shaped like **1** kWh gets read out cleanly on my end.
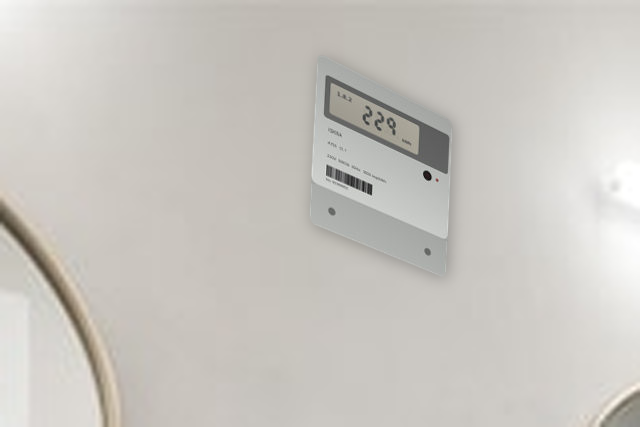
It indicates **229** kWh
